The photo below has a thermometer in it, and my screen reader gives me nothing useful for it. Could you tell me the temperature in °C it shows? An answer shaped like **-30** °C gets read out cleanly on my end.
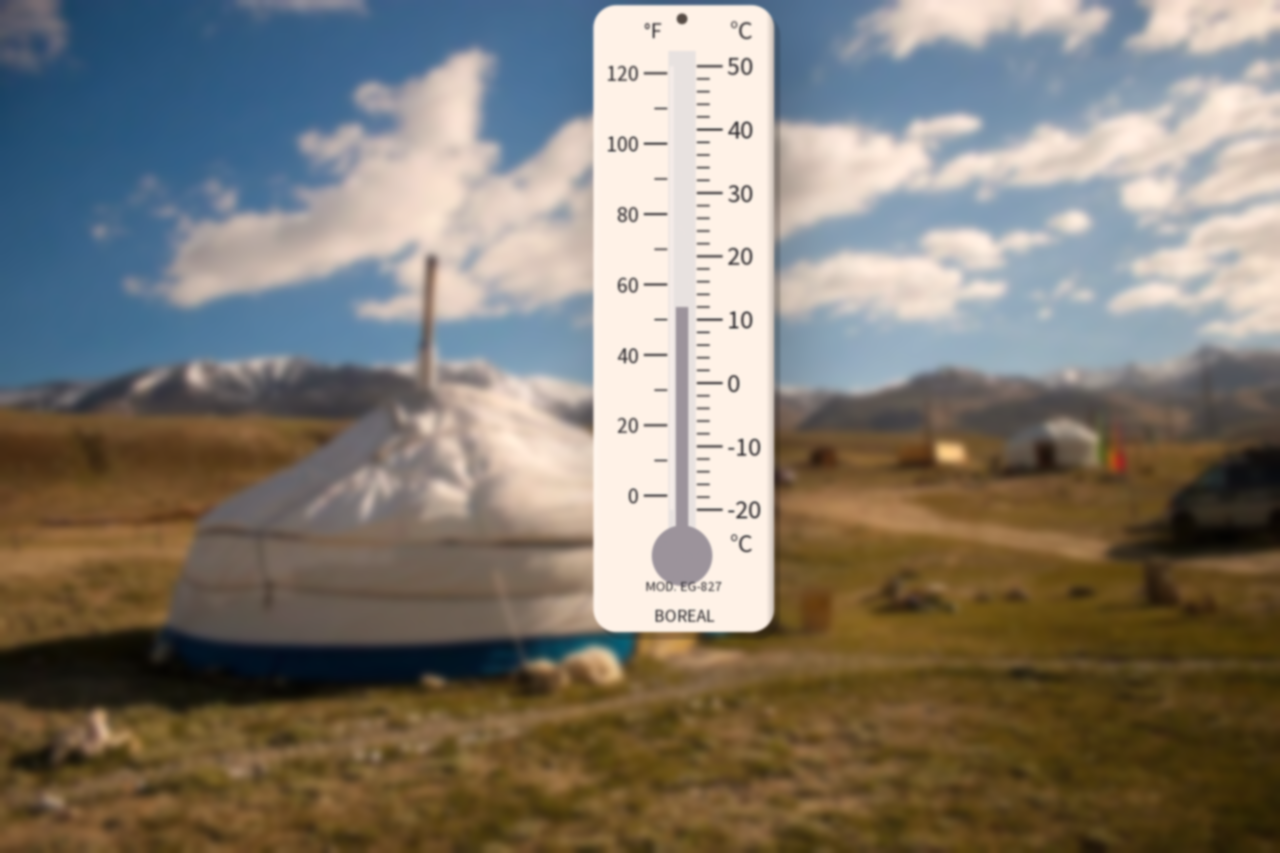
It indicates **12** °C
